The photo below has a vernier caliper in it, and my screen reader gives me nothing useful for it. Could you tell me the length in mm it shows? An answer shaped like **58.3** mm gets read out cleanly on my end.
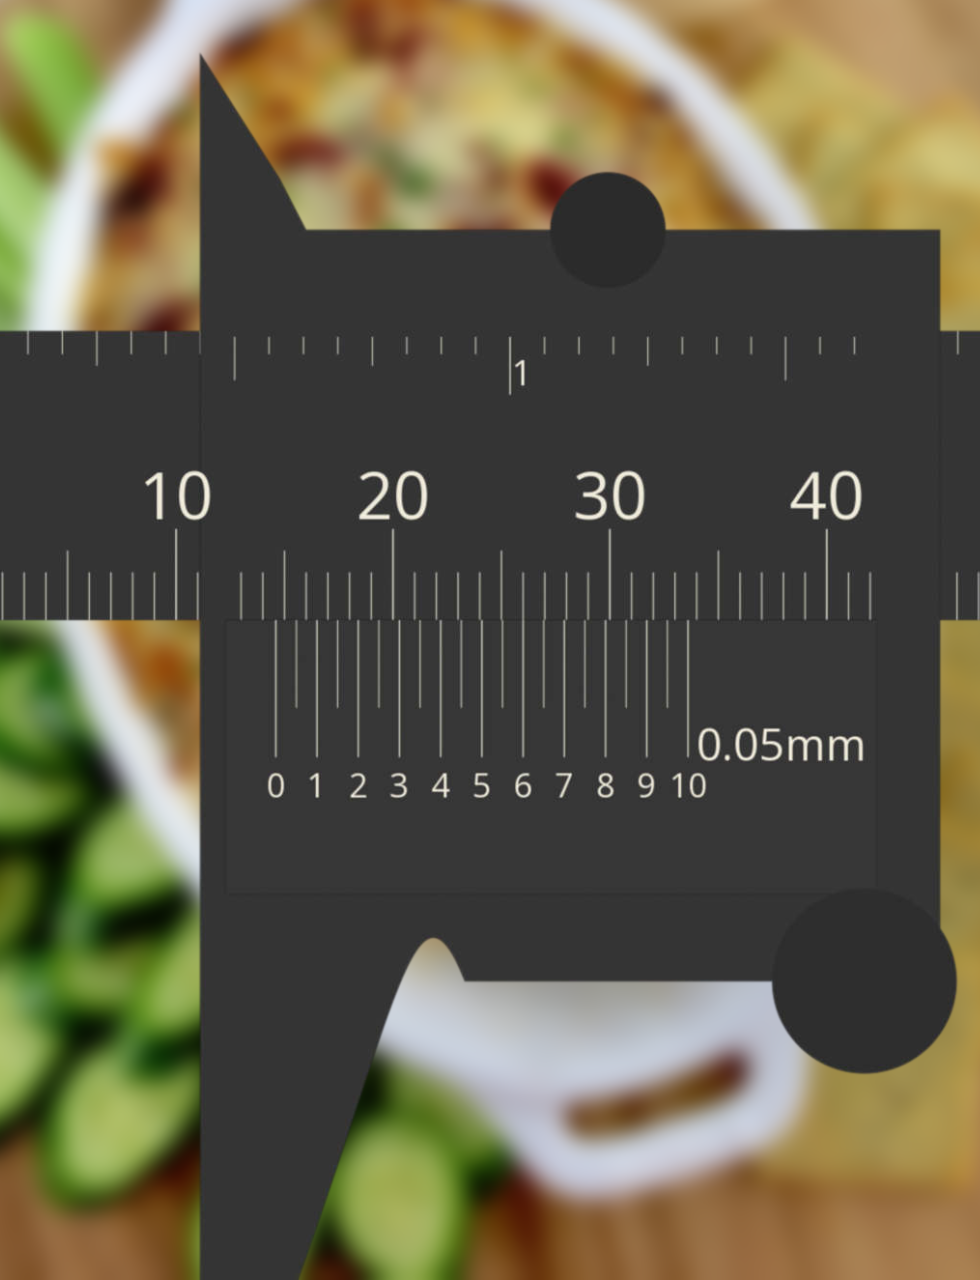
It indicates **14.6** mm
